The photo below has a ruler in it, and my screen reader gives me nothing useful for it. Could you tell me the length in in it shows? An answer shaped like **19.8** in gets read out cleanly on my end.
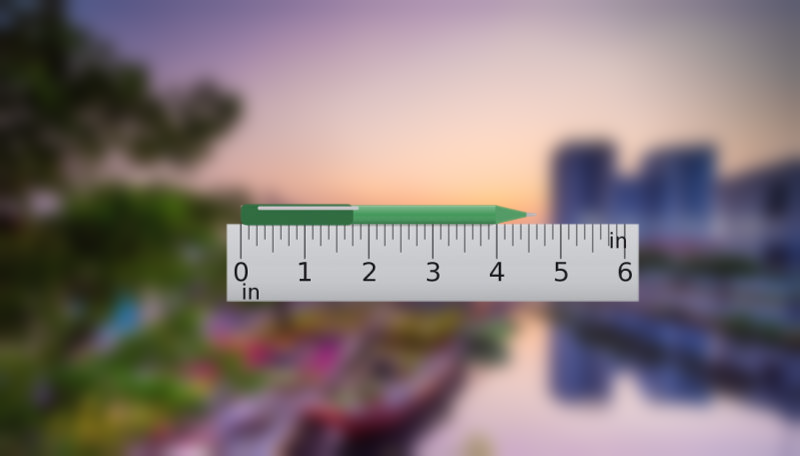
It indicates **4.625** in
